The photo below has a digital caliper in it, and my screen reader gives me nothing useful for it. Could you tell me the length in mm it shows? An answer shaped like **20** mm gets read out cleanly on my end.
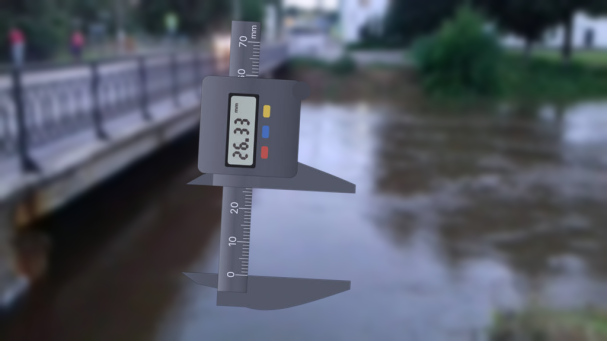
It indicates **26.33** mm
